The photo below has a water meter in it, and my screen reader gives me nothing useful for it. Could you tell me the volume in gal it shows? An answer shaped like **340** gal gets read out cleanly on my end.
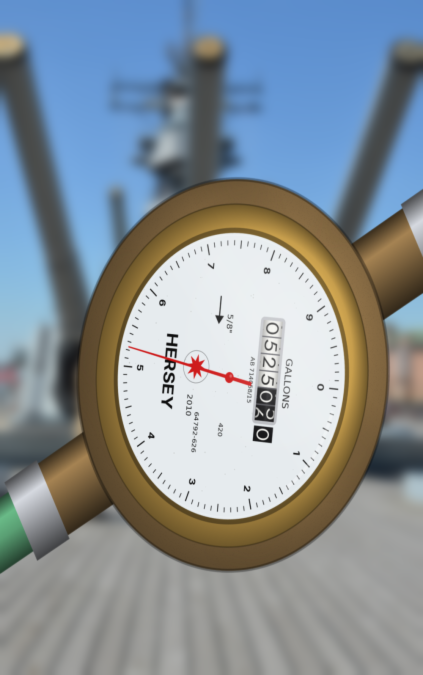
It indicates **525055.2** gal
